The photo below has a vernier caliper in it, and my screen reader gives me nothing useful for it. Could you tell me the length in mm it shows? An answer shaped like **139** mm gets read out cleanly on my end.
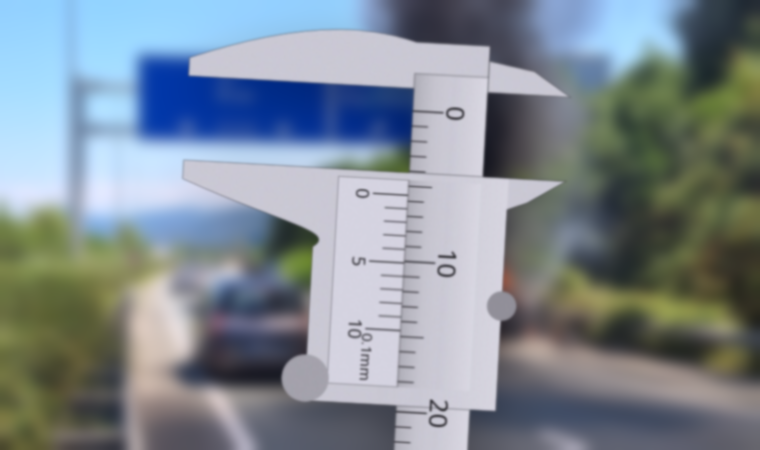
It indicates **5.6** mm
